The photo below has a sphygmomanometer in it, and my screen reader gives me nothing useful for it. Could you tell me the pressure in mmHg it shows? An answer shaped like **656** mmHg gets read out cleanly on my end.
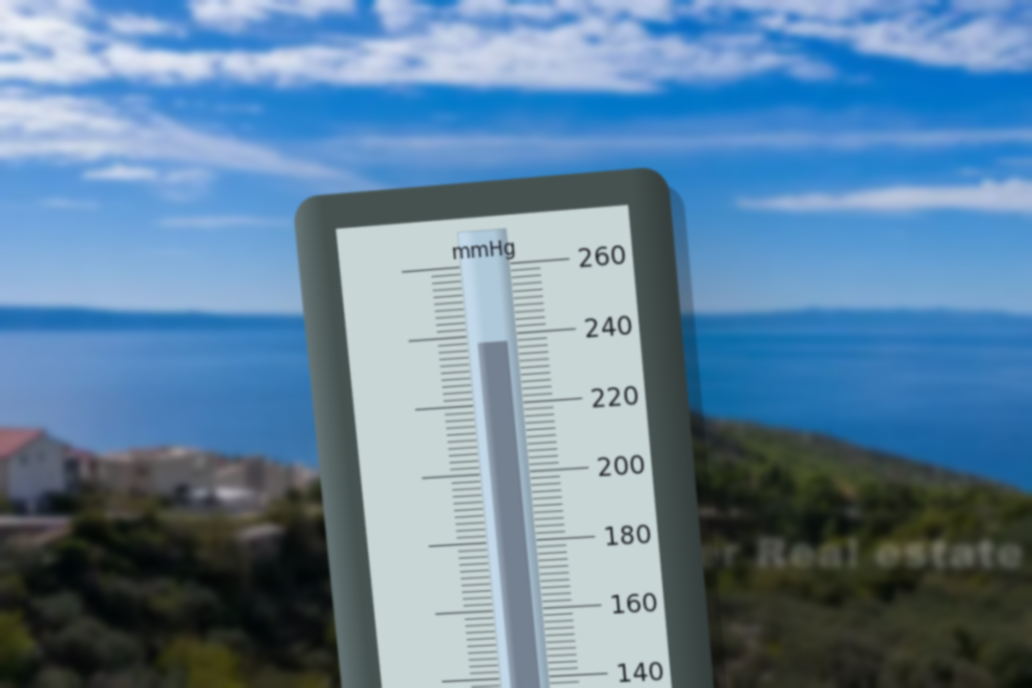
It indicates **238** mmHg
